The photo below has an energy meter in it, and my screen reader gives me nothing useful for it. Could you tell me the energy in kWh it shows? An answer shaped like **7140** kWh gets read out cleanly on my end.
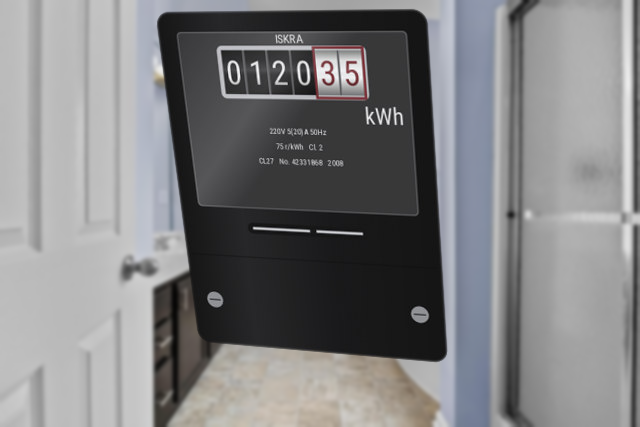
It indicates **120.35** kWh
